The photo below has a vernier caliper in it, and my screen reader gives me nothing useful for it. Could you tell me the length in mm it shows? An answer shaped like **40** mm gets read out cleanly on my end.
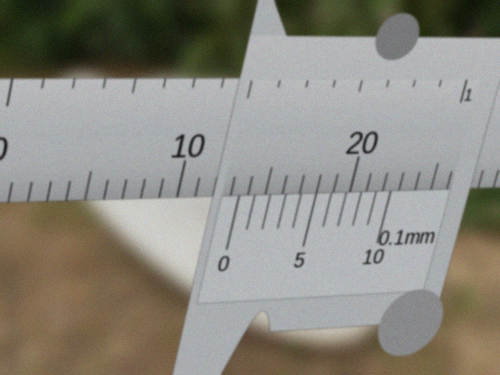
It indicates **13.5** mm
